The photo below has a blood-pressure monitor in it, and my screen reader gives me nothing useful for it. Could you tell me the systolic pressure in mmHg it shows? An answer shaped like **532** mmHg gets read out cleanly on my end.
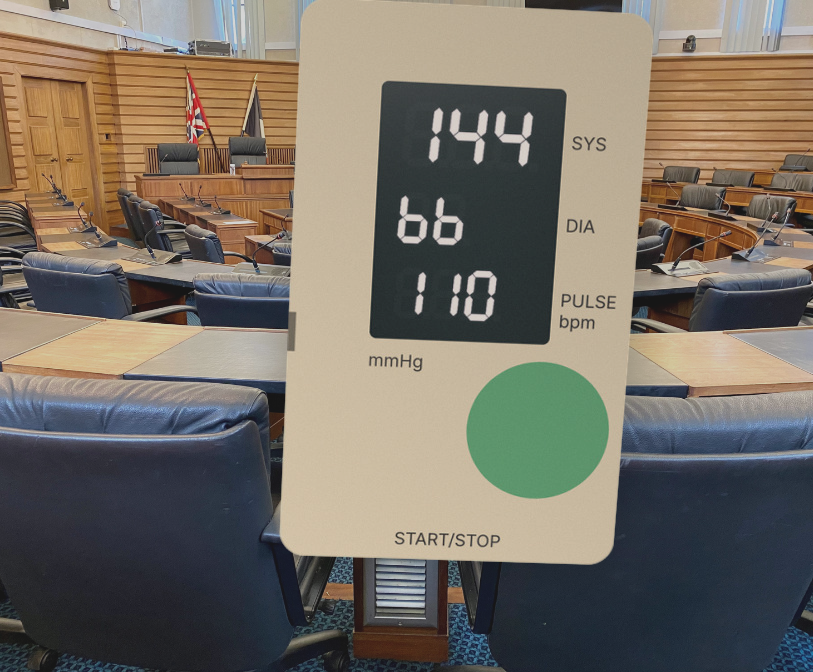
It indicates **144** mmHg
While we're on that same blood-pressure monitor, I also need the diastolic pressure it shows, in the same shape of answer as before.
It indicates **66** mmHg
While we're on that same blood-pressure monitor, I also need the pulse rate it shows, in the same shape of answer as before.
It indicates **110** bpm
